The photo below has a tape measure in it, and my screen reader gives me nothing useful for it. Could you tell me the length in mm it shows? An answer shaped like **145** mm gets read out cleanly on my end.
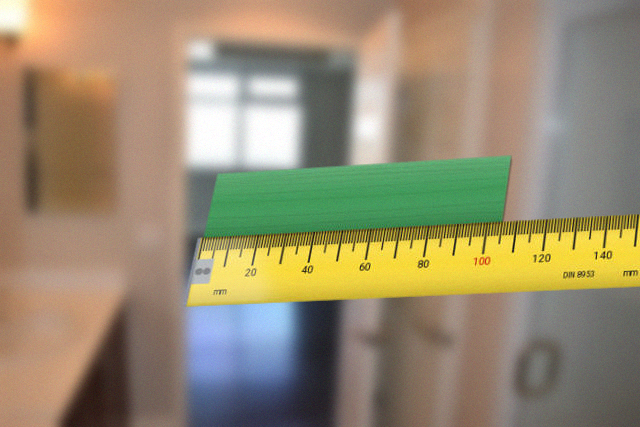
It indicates **105** mm
